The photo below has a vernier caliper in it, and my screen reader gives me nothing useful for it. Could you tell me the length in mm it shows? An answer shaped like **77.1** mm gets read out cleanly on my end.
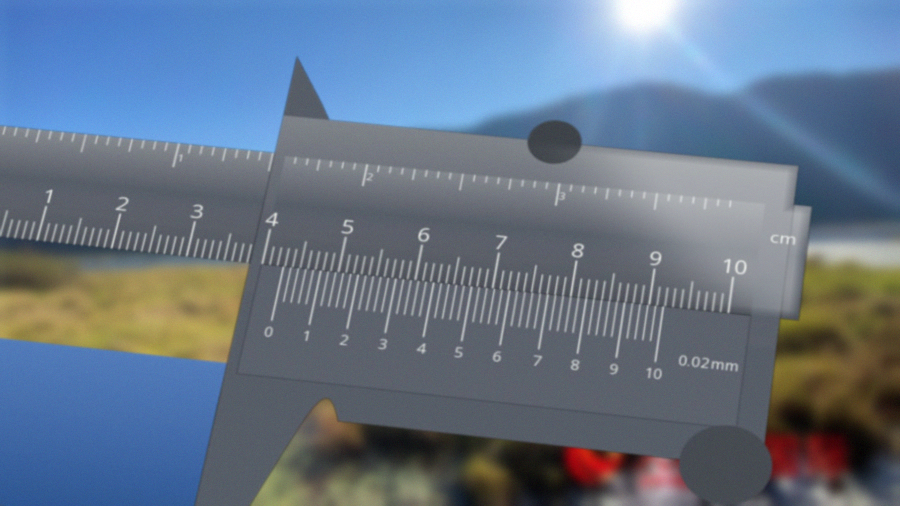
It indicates **42.8** mm
